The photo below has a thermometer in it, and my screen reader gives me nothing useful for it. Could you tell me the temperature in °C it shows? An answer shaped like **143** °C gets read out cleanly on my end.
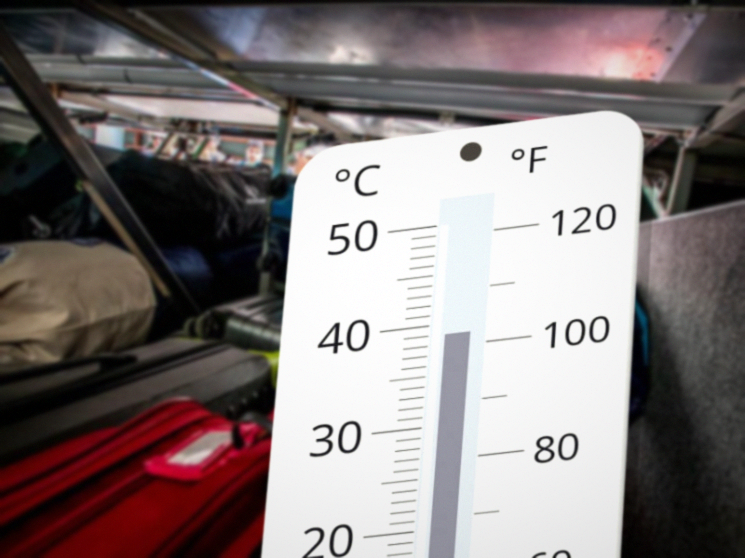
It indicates **39** °C
